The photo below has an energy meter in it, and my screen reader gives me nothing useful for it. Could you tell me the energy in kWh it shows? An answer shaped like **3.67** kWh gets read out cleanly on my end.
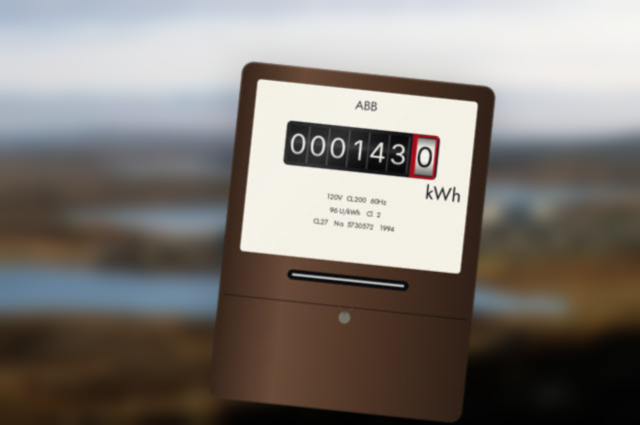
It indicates **143.0** kWh
